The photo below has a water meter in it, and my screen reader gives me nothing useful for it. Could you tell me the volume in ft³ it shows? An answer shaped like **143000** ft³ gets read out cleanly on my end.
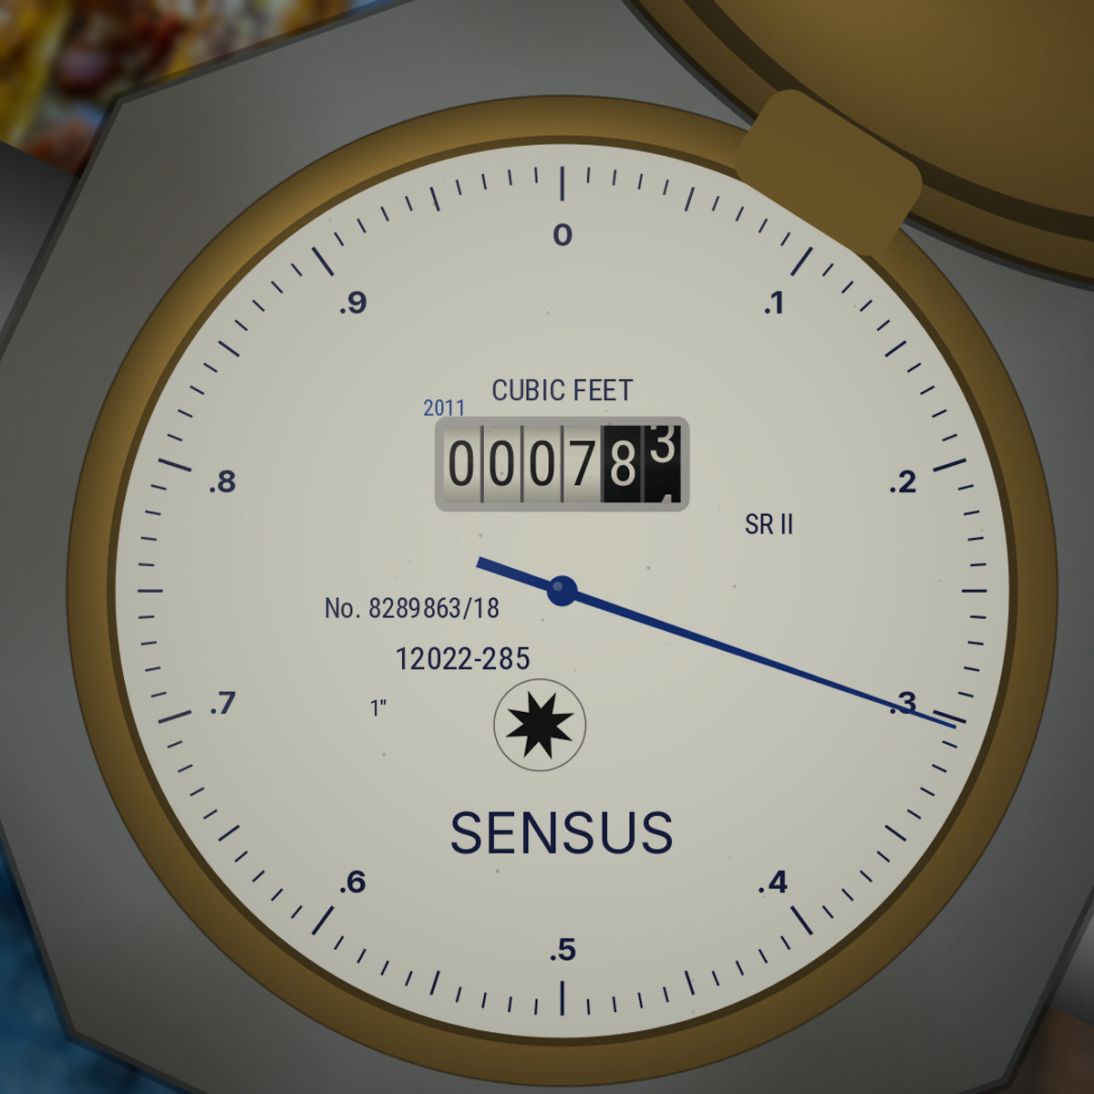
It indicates **783.30** ft³
